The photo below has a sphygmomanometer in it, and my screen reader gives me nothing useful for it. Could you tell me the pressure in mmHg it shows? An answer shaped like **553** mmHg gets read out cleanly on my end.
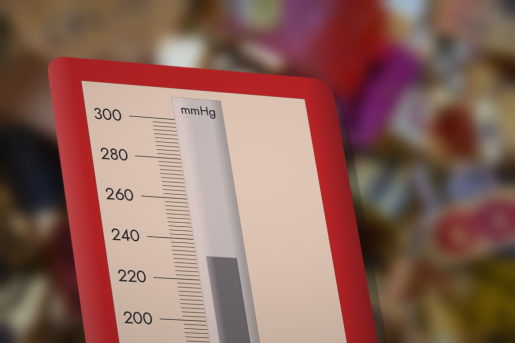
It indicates **232** mmHg
